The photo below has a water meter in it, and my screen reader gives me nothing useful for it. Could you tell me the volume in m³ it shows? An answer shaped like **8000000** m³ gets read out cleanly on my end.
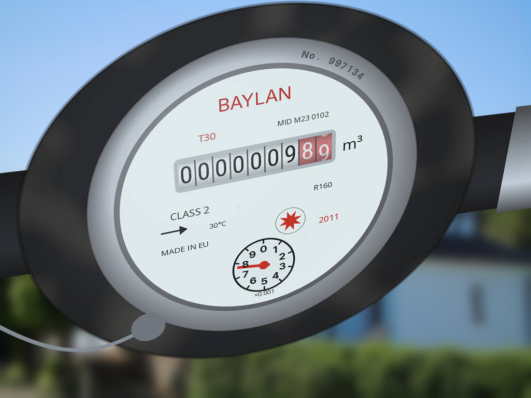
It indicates **9.887** m³
